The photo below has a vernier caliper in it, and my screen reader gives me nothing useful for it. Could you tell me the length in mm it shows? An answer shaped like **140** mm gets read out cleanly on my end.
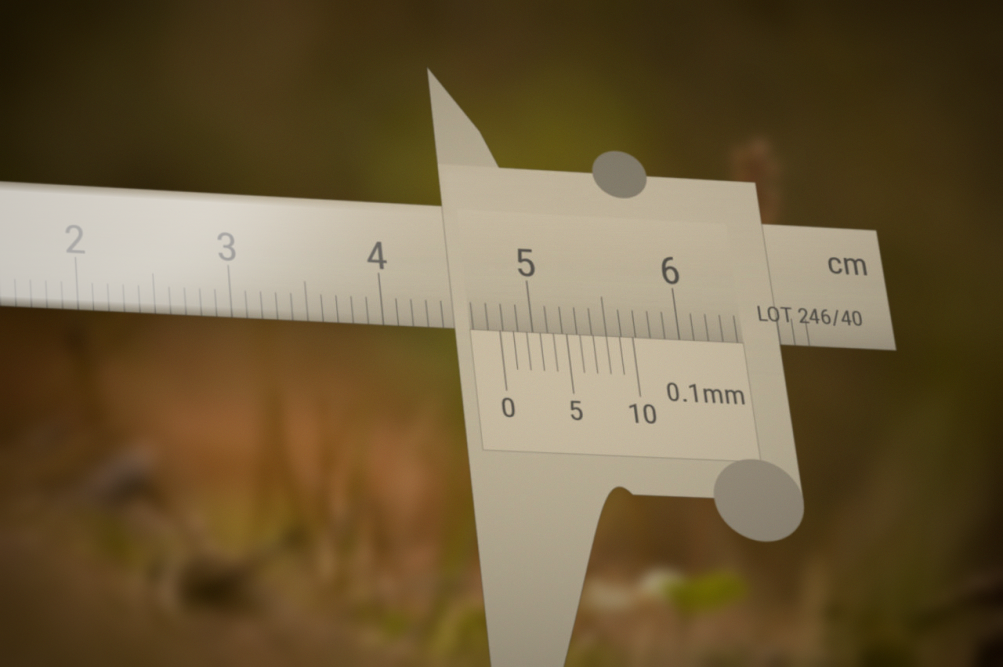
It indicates **47.8** mm
